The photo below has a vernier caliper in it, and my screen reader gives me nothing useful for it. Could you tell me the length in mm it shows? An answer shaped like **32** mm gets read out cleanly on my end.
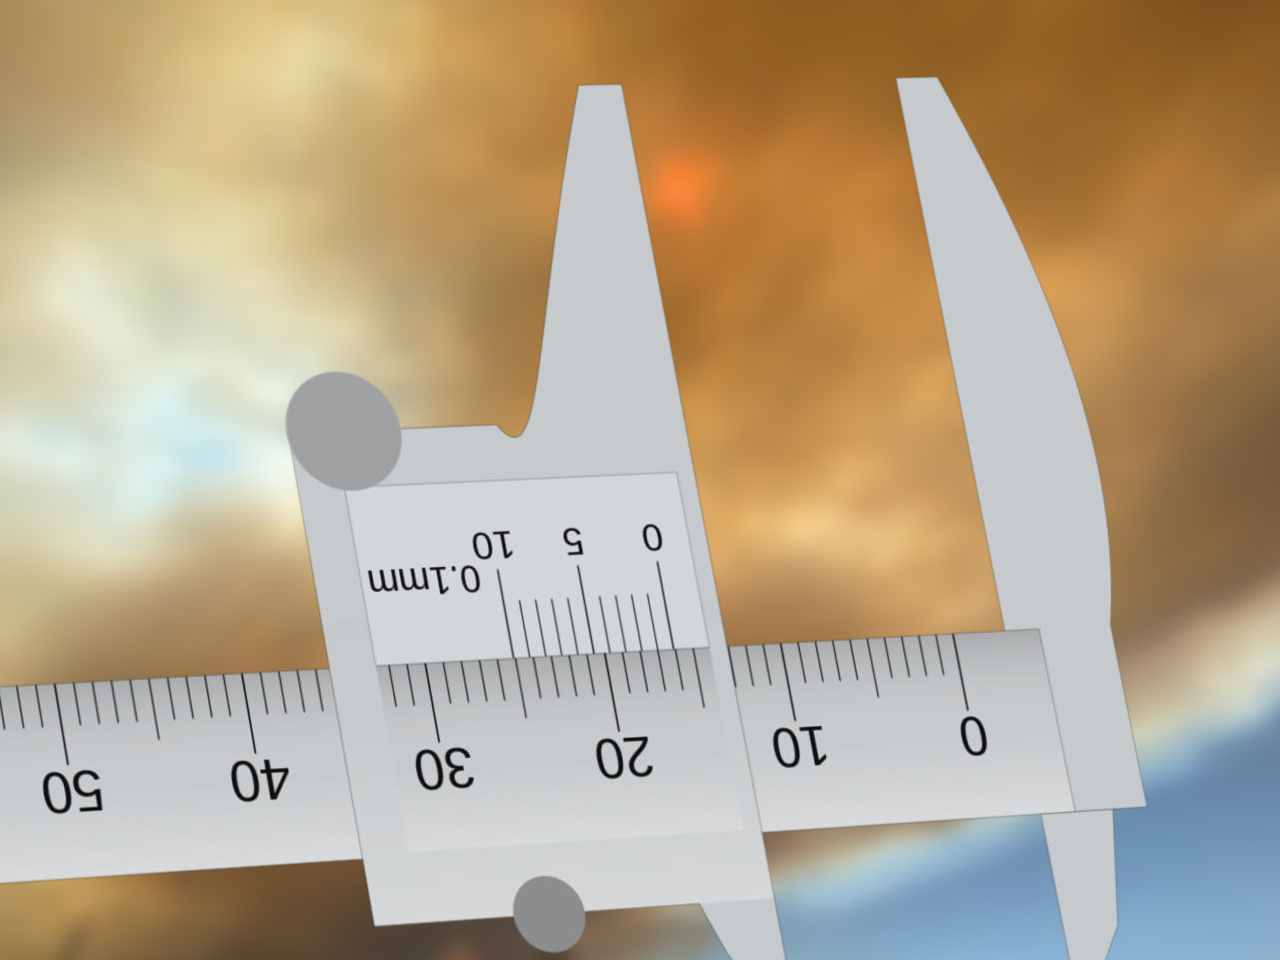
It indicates **16.1** mm
